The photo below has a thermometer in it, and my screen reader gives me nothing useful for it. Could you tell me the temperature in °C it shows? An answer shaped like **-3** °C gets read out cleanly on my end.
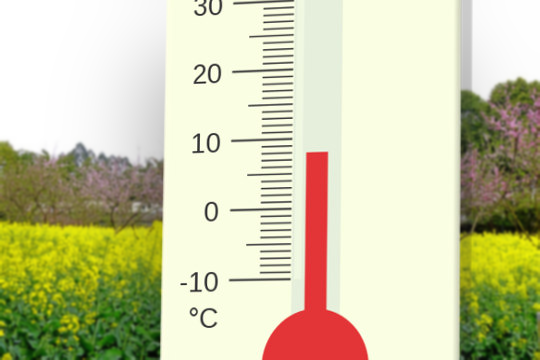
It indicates **8** °C
